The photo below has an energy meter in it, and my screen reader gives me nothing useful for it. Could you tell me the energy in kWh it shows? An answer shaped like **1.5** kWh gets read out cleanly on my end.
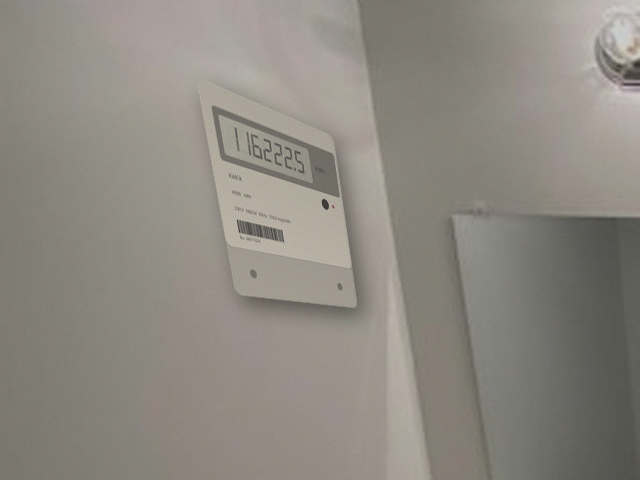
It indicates **116222.5** kWh
